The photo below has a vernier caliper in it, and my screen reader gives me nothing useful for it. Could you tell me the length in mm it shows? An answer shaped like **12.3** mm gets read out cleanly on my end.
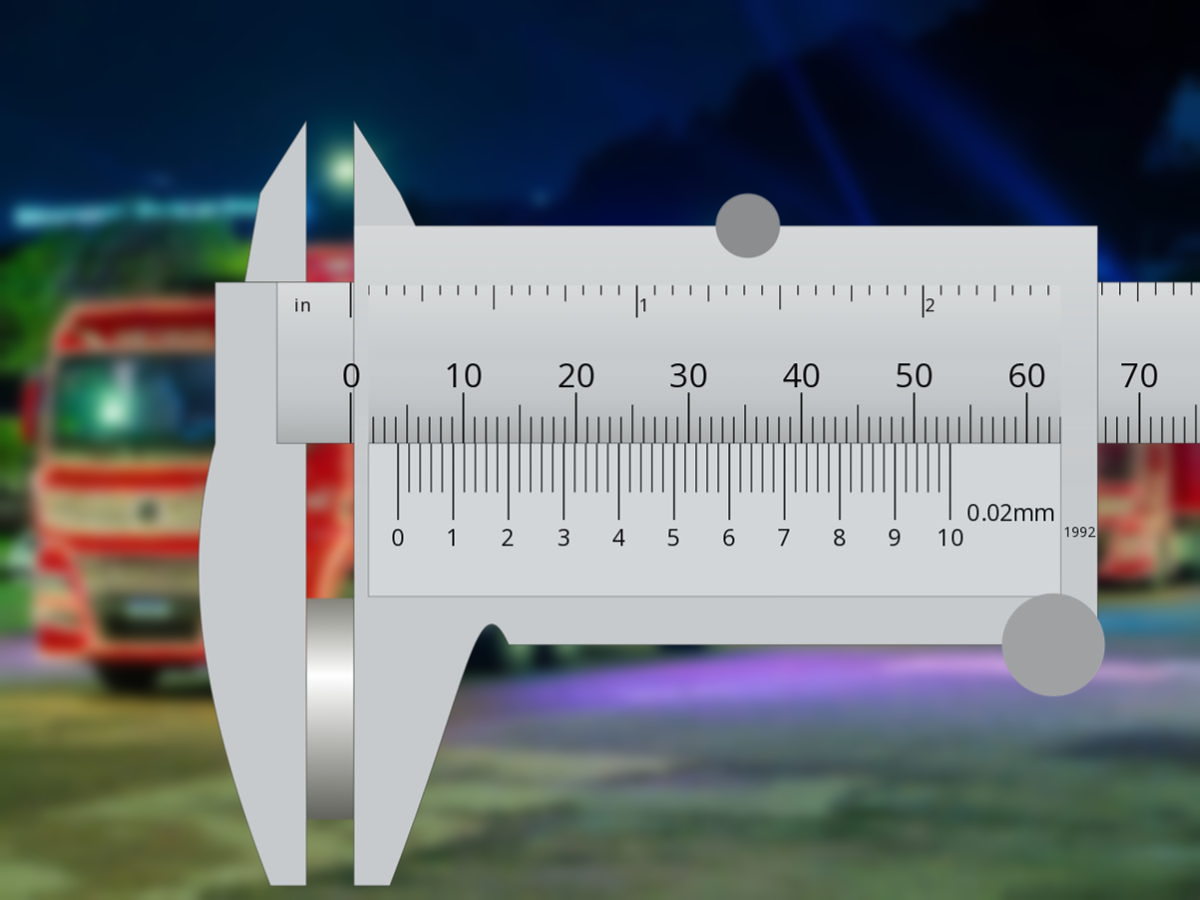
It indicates **4.2** mm
